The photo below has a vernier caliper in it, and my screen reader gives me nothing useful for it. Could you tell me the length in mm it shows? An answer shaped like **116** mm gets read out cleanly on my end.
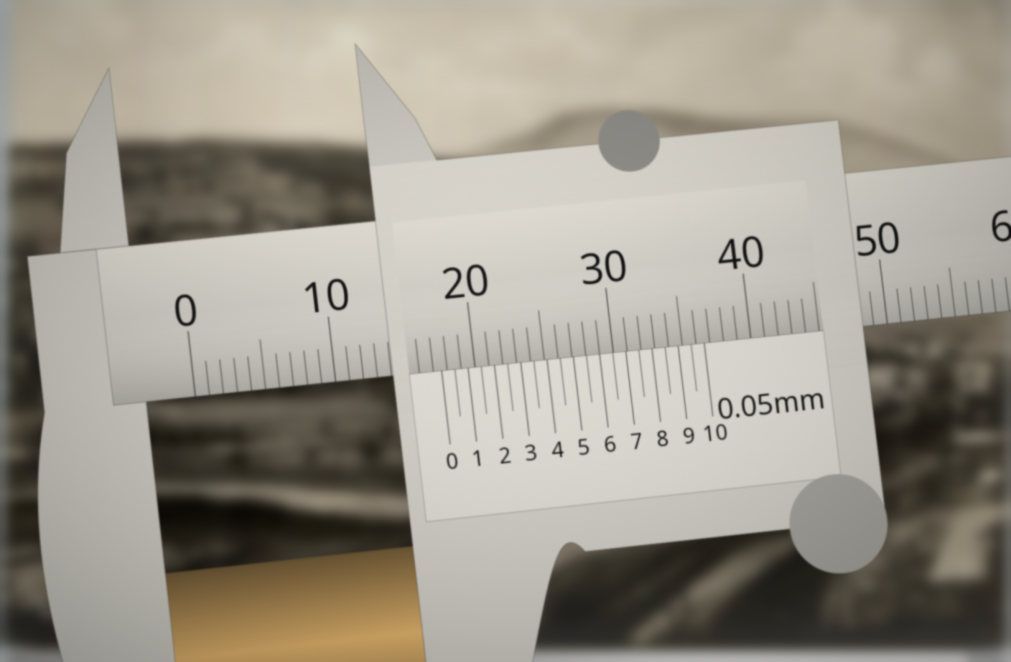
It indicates **17.6** mm
